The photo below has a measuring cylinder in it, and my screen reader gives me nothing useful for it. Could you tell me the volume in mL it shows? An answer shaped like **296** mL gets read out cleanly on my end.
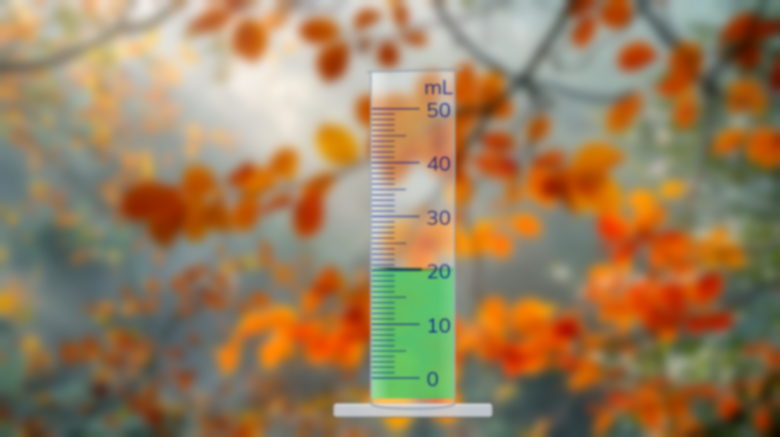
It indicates **20** mL
